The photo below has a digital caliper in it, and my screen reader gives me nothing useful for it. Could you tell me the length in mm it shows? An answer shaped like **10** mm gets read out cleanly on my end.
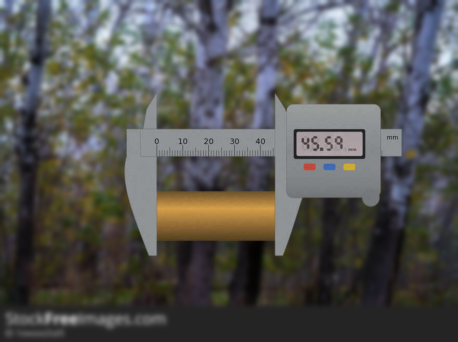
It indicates **45.59** mm
